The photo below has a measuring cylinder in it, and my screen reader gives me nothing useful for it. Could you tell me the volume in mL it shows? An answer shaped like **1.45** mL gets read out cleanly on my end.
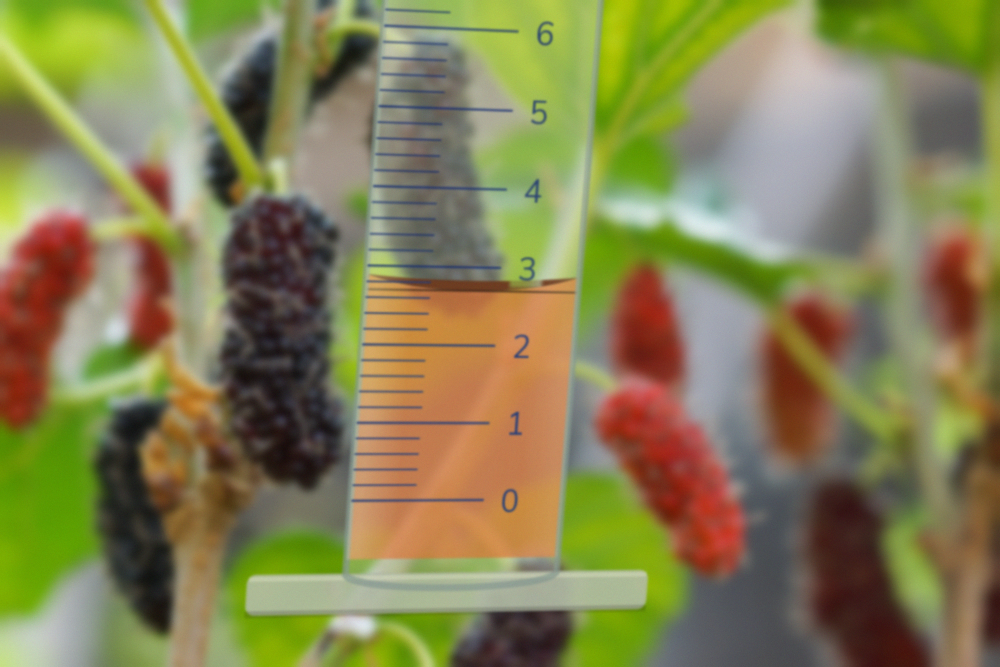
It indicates **2.7** mL
